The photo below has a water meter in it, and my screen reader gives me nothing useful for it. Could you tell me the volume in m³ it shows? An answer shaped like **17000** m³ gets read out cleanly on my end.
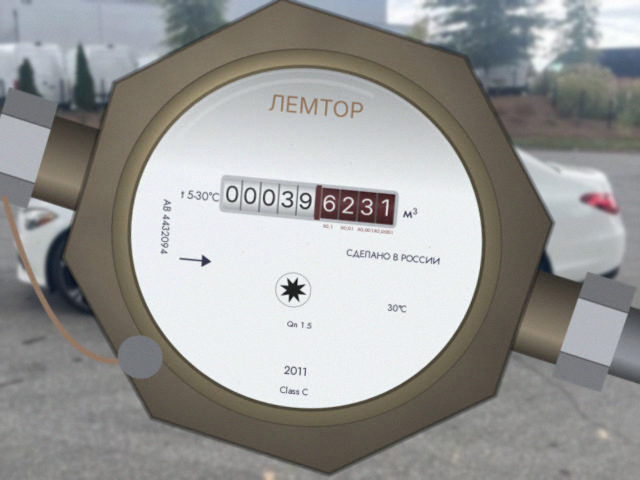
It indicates **39.6231** m³
